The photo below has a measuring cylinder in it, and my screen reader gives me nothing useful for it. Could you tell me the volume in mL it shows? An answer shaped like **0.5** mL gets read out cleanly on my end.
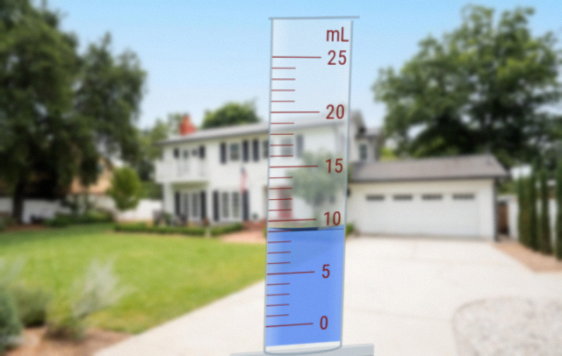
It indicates **9** mL
